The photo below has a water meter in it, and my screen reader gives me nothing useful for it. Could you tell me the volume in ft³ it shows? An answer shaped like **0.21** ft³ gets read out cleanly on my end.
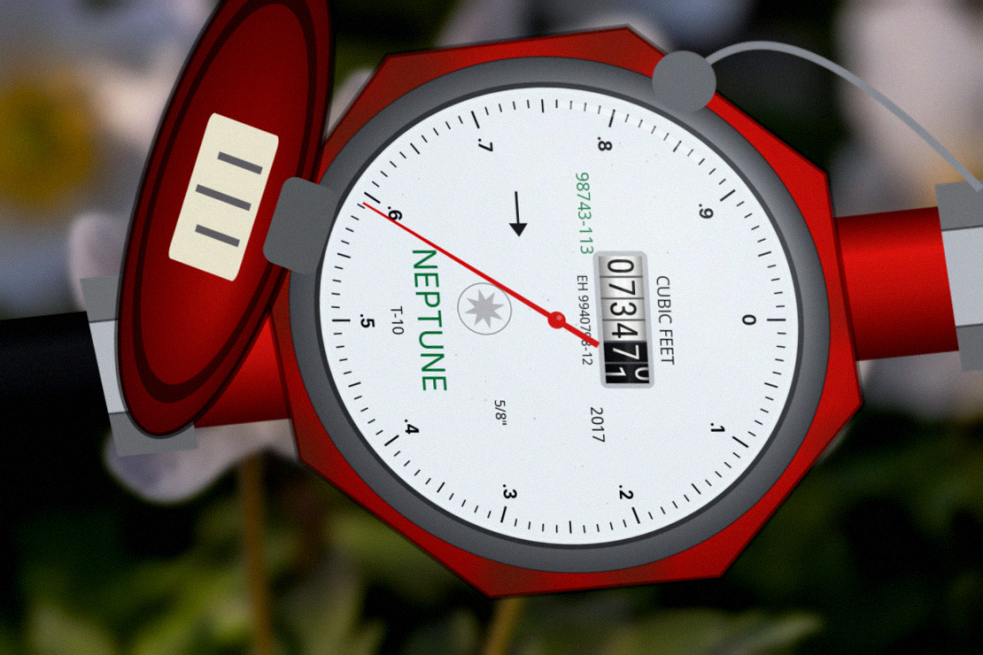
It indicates **73470.59** ft³
